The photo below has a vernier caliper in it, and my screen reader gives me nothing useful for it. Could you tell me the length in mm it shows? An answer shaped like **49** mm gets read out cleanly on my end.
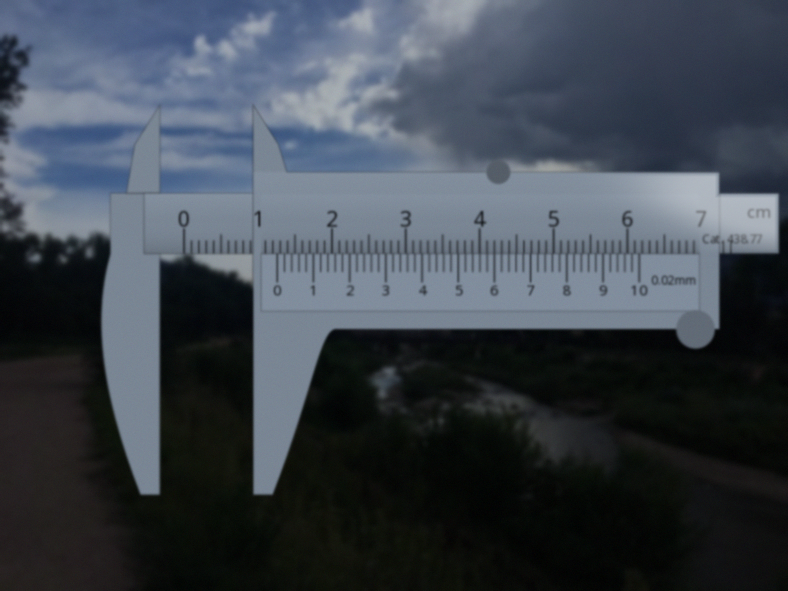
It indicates **12.6** mm
